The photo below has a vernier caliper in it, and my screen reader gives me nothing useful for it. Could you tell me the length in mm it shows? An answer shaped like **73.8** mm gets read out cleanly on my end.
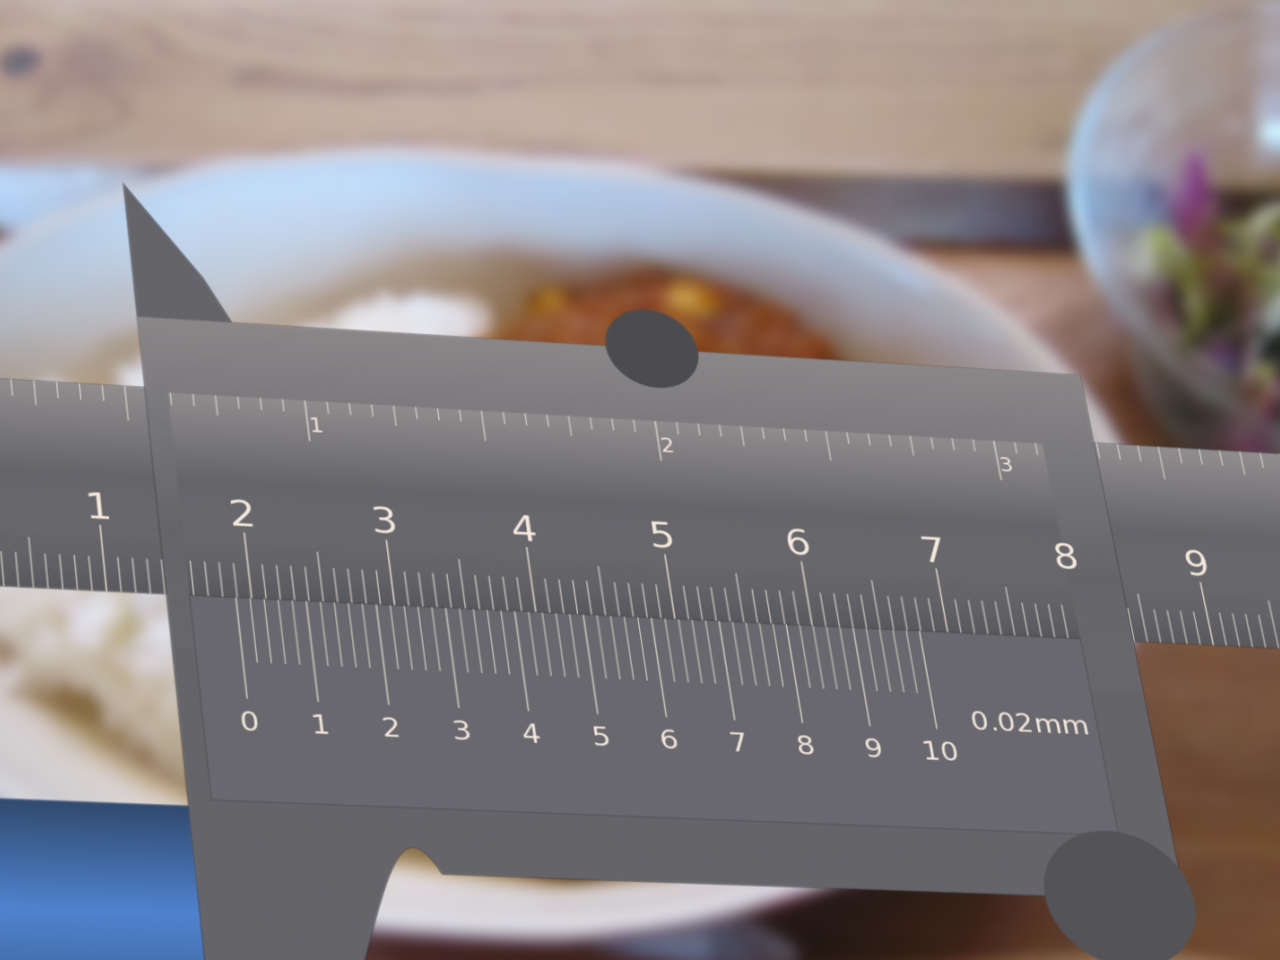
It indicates **18.9** mm
